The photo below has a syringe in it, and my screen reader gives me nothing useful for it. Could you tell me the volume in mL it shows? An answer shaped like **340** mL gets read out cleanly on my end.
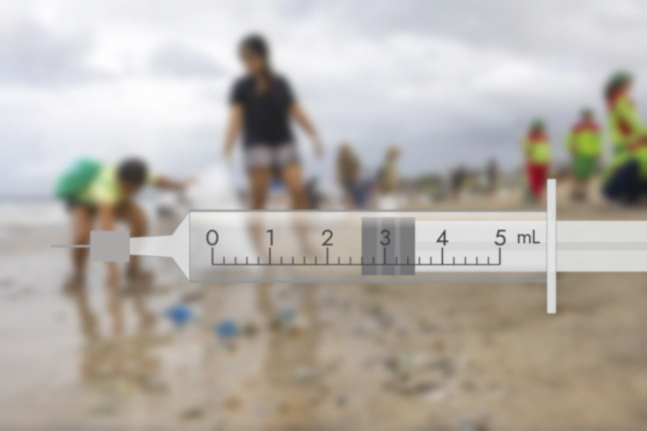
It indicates **2.6** mL
